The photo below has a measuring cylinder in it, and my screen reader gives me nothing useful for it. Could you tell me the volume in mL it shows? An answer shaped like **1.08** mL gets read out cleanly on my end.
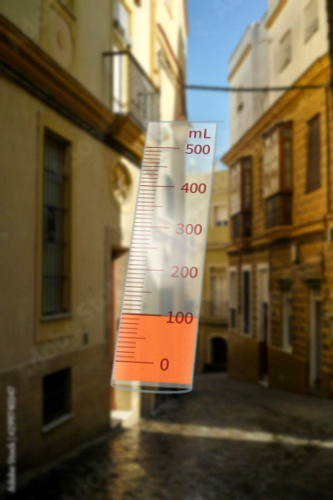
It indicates **100** mL
